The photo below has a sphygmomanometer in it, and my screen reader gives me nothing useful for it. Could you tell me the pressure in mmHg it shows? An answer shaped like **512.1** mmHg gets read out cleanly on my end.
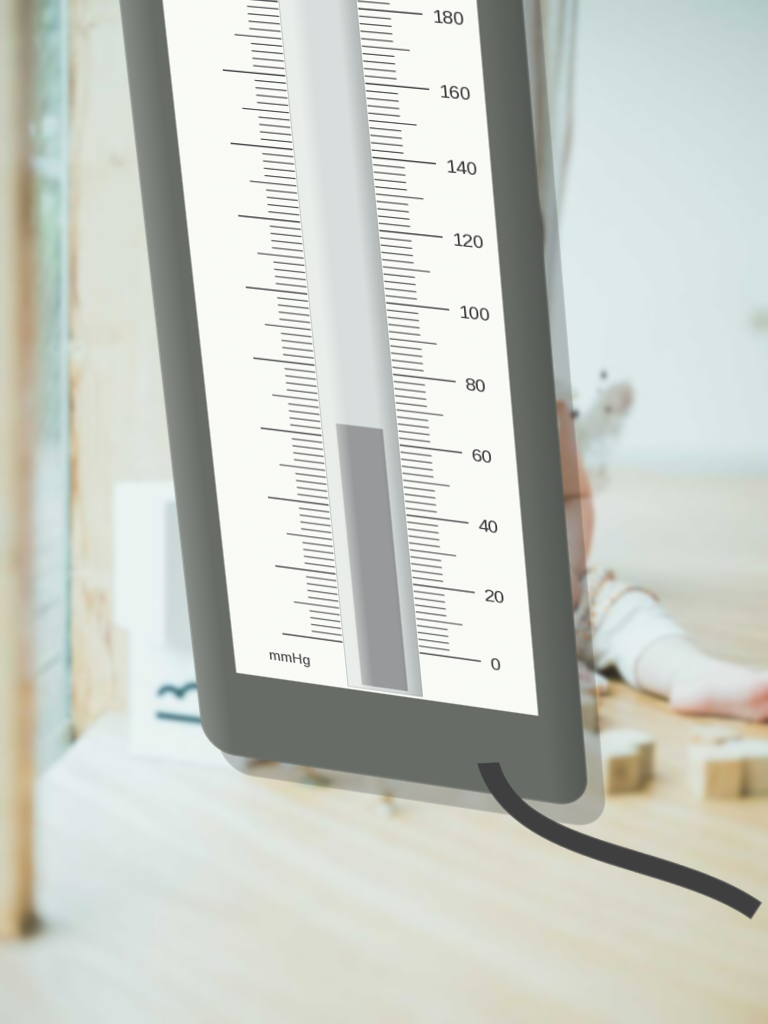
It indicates **64** mmHg
